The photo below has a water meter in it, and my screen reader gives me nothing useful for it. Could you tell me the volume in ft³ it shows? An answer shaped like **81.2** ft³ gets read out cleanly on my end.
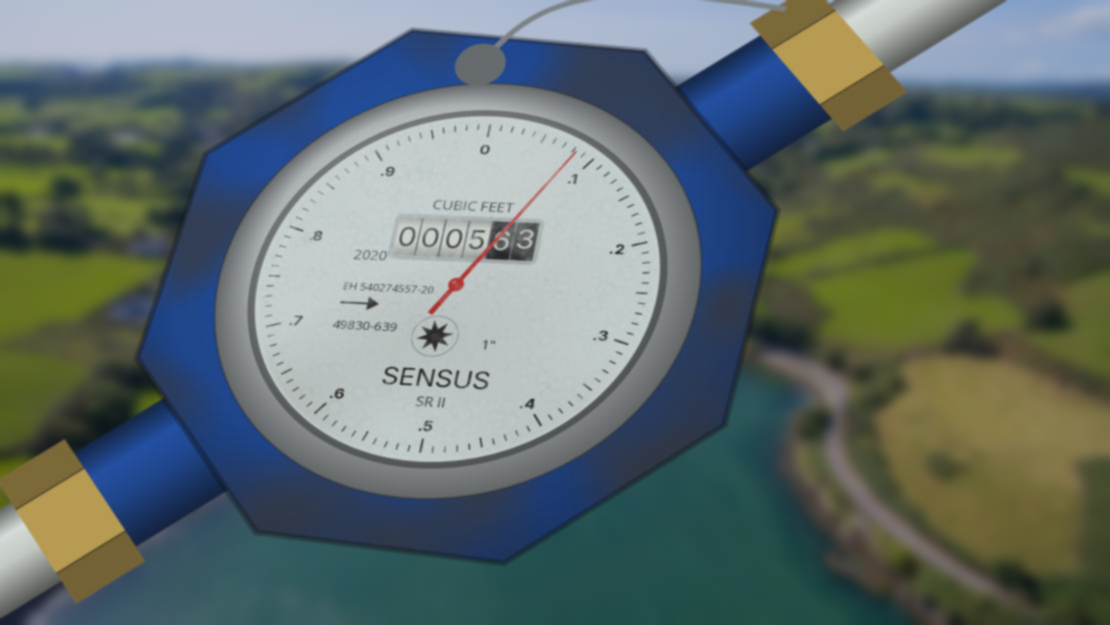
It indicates **563.08** ft³
